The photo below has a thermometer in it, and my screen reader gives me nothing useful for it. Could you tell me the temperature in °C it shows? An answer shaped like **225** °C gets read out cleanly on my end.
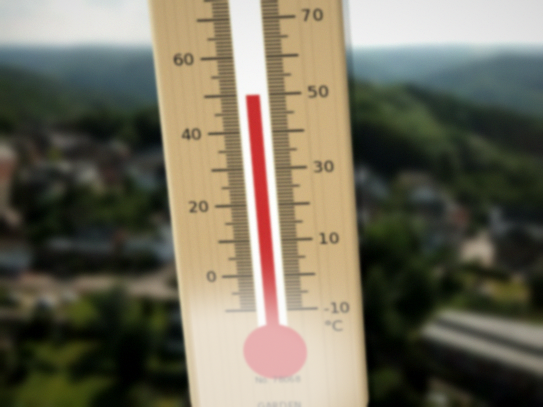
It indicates **50** °C
